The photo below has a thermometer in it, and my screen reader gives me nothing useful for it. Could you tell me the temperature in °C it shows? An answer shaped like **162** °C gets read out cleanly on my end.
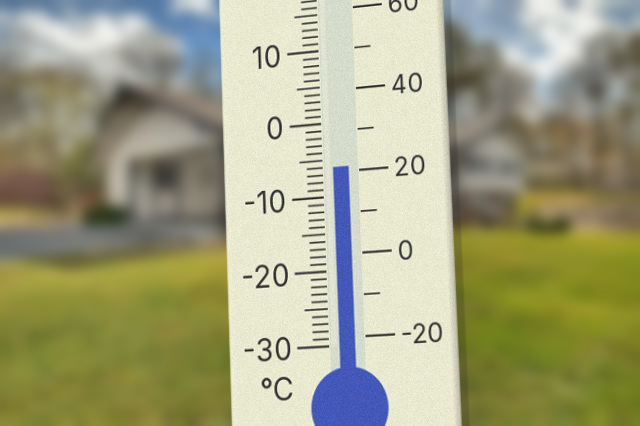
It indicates **-6** °C
